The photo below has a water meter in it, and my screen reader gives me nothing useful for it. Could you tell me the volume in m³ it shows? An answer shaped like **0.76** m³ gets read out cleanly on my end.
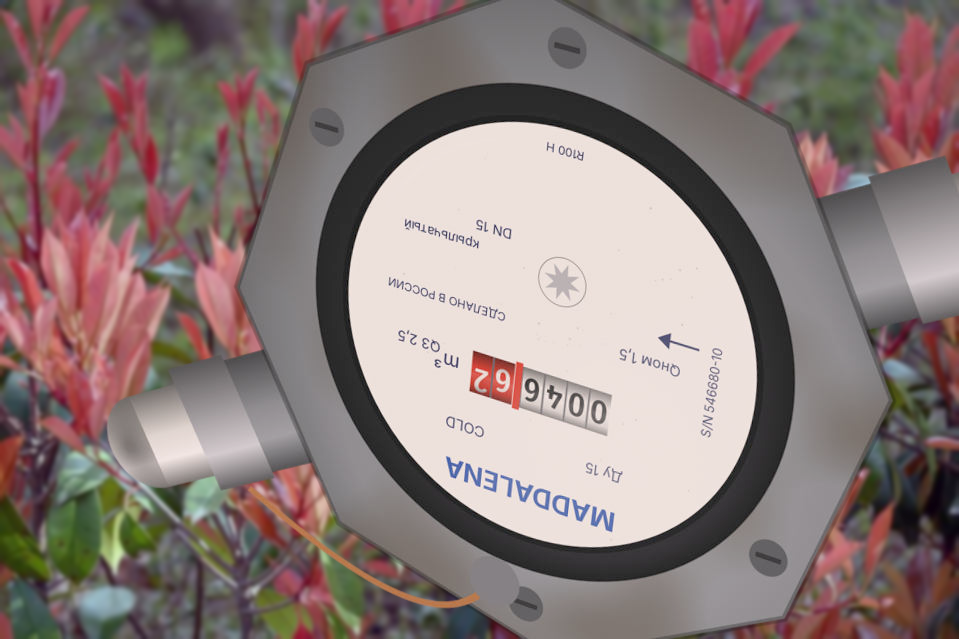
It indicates **46.62** m³
